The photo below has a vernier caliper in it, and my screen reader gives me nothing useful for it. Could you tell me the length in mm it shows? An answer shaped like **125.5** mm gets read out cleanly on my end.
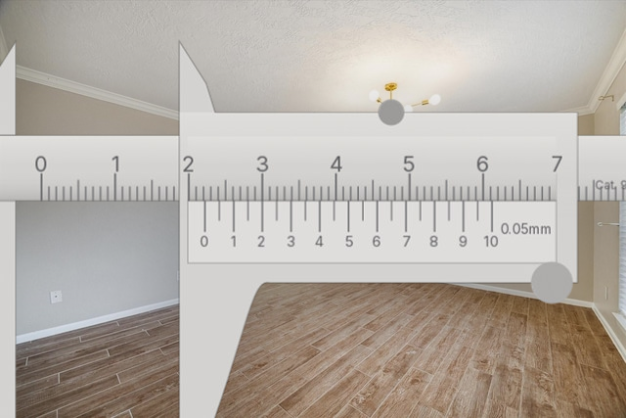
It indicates **22.2** mm
